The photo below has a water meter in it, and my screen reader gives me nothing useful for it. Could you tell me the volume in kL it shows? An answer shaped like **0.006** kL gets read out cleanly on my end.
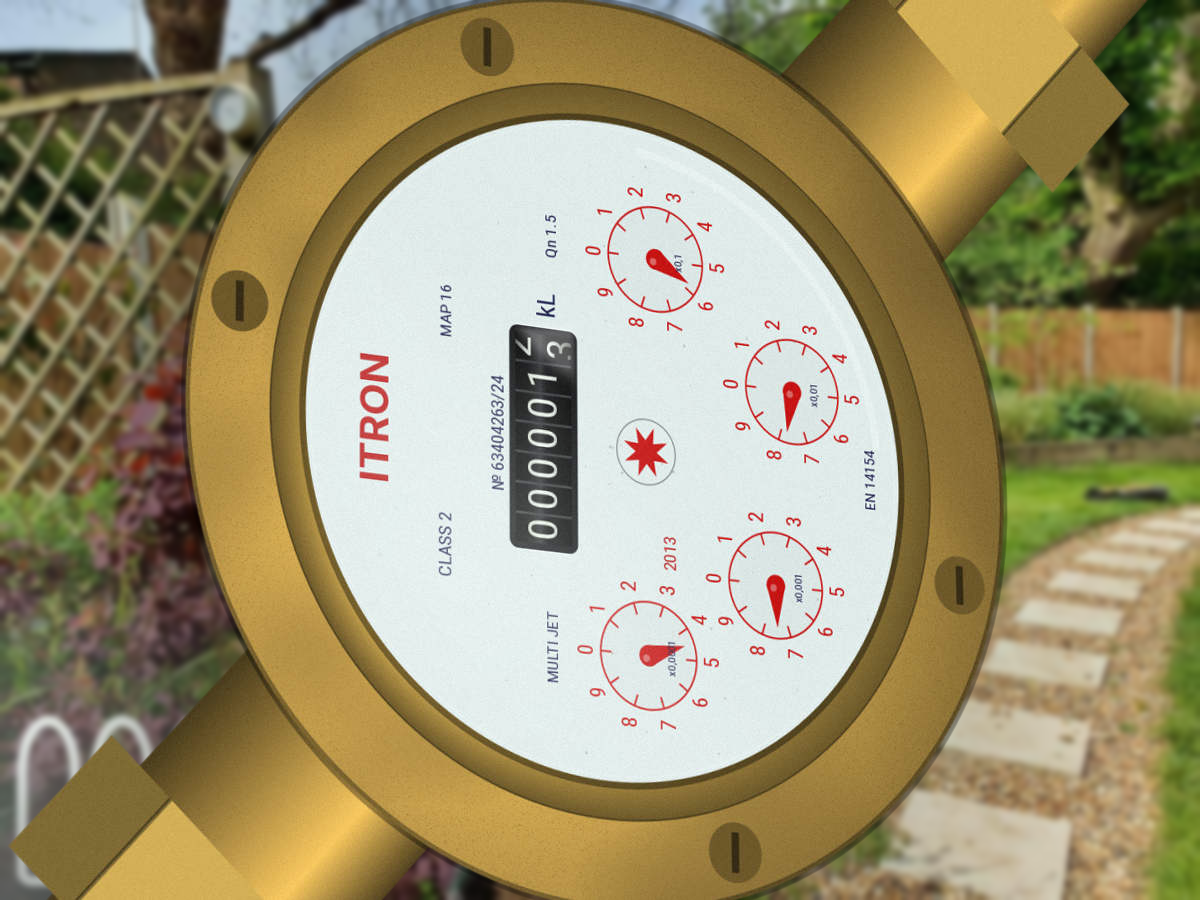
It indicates **12.5774** kL
